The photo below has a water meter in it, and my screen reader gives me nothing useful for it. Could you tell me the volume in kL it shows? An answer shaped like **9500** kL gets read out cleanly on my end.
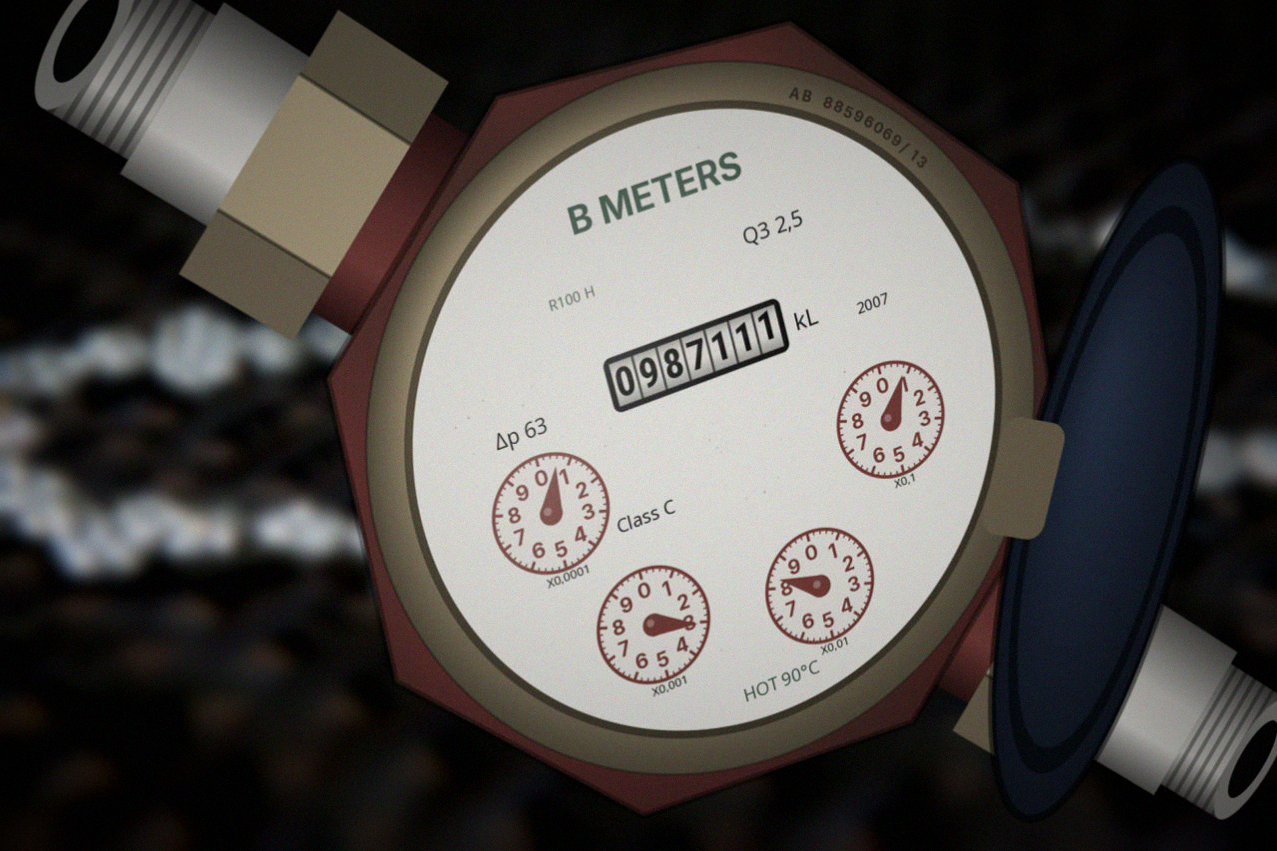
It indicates **987111.0830** kL
